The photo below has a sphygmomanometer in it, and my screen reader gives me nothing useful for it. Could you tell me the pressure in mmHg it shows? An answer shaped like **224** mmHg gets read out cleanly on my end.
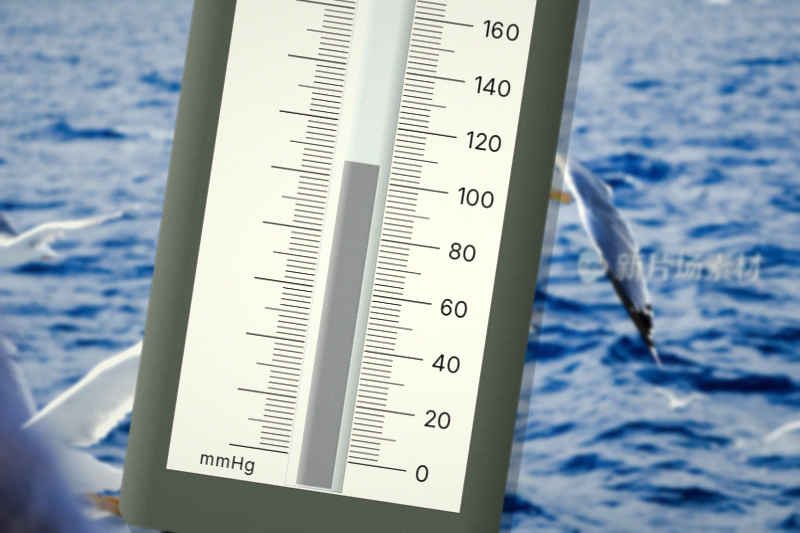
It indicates **106** mmHg
